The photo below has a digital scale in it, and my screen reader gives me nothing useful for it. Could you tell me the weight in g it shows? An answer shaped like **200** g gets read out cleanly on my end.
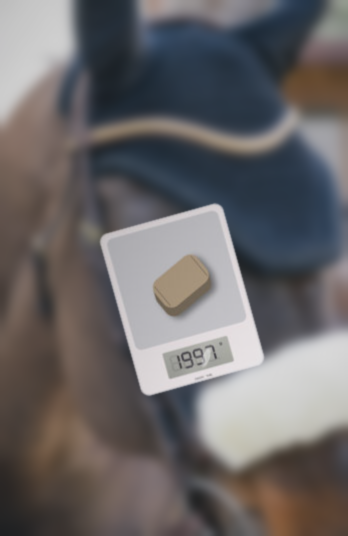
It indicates **1997** g
